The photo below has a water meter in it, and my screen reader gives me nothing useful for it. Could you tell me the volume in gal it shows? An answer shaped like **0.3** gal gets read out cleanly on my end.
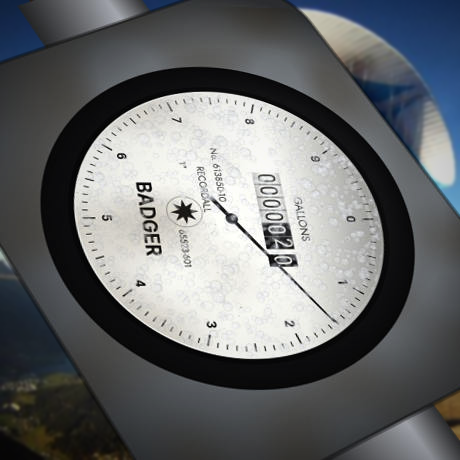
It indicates **21.5** gal
